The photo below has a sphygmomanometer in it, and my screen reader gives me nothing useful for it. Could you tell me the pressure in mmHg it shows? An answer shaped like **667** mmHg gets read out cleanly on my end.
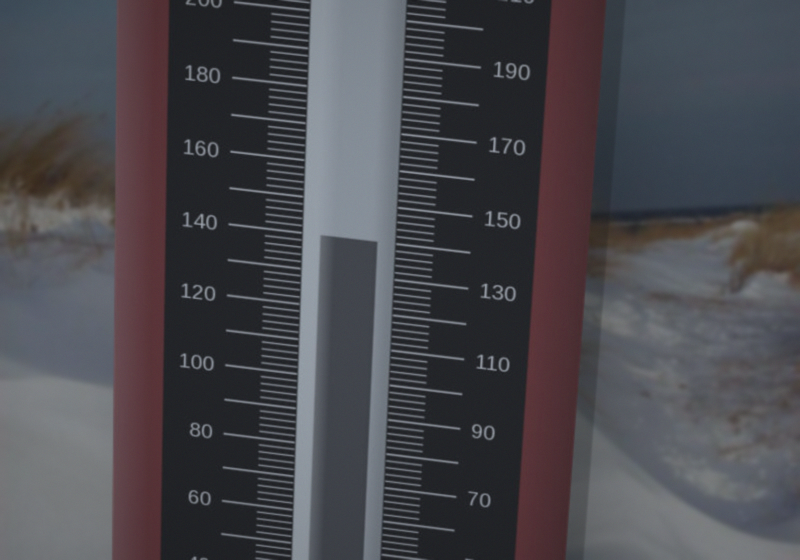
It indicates **140** mmHg
